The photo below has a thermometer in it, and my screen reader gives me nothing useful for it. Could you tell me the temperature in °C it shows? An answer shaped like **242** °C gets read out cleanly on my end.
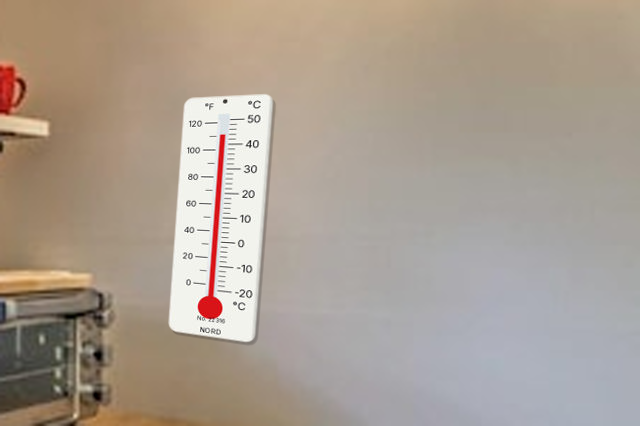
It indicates **44** °C
